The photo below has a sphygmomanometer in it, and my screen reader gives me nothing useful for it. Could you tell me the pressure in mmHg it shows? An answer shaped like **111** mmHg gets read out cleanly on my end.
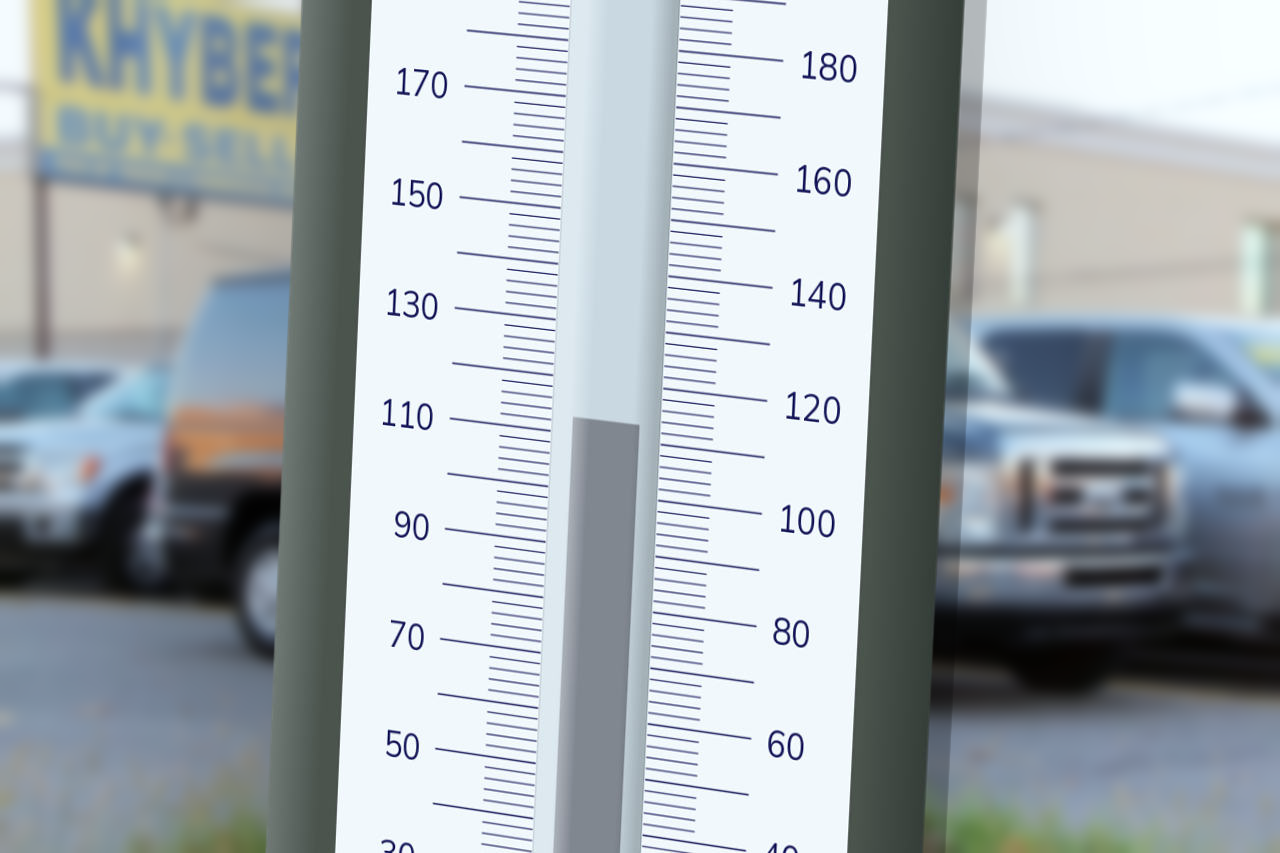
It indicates **113** mmHg
